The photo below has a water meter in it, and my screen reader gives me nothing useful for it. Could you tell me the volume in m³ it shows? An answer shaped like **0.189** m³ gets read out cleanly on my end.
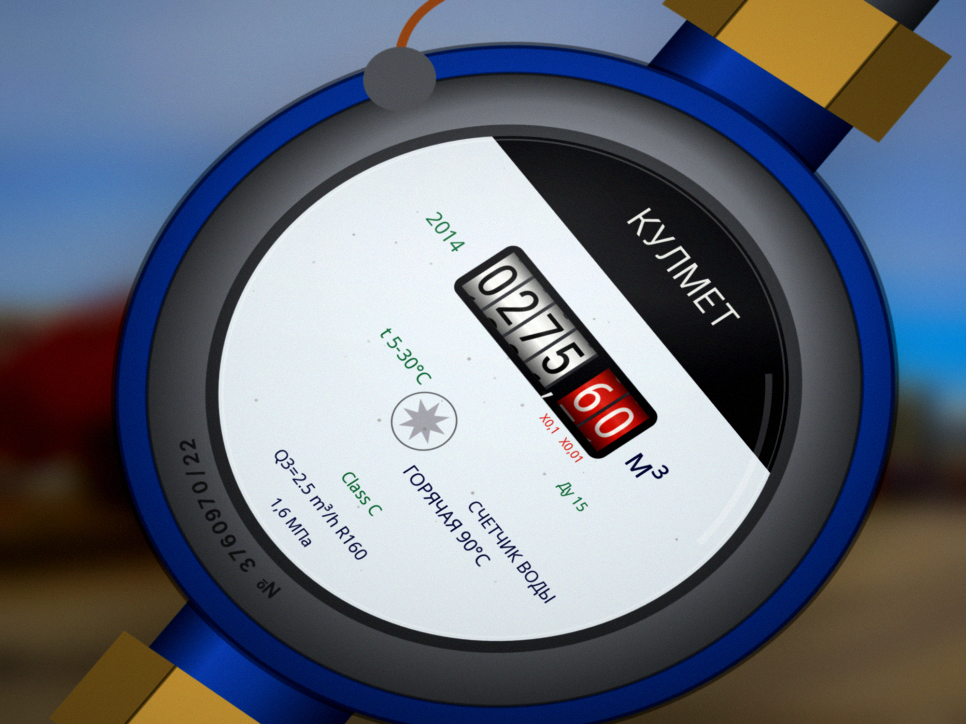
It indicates **275.60** m³
